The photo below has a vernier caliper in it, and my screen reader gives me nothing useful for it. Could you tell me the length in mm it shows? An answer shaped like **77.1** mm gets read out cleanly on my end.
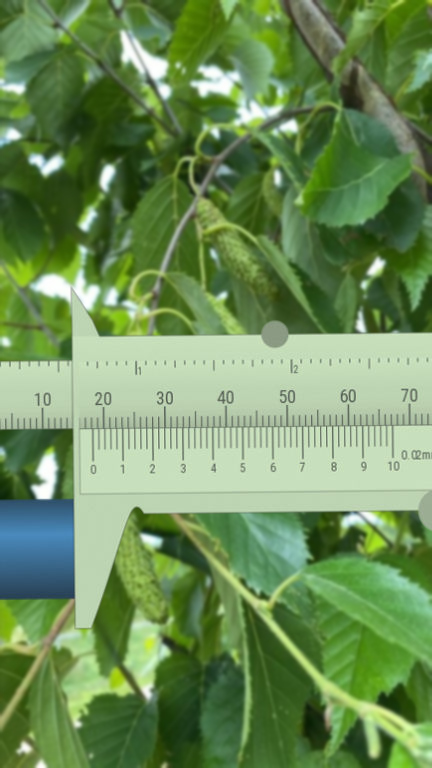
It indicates **18.2** mm
